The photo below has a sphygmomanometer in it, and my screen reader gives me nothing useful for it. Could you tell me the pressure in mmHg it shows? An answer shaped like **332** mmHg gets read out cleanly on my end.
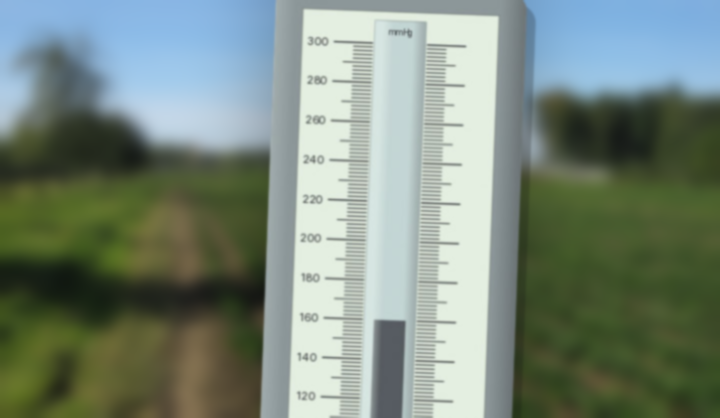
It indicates **160** mmHg
